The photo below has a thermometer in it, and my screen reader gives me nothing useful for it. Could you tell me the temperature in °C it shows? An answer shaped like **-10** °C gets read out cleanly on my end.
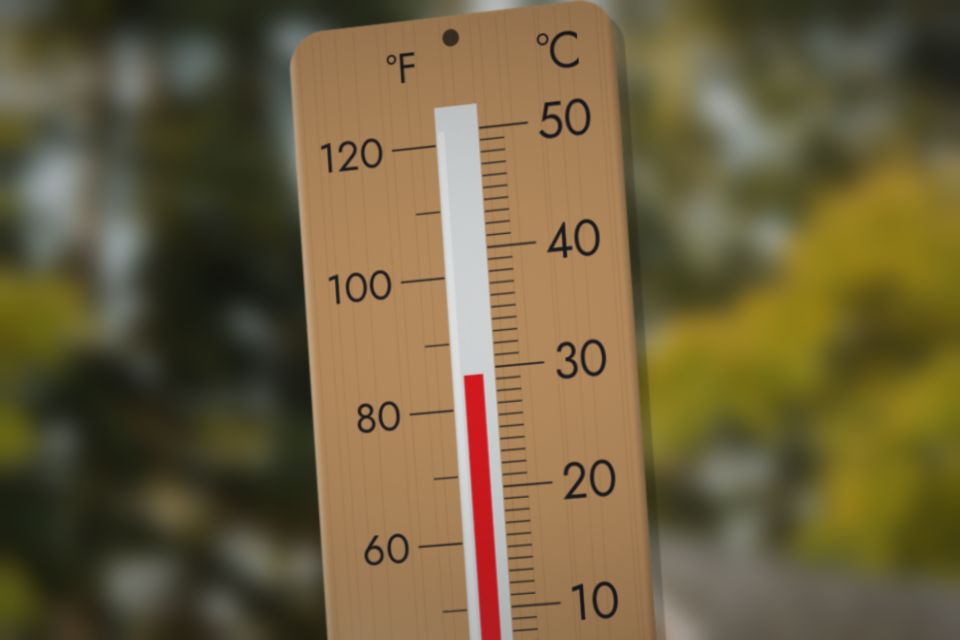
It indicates **29.5** °C
